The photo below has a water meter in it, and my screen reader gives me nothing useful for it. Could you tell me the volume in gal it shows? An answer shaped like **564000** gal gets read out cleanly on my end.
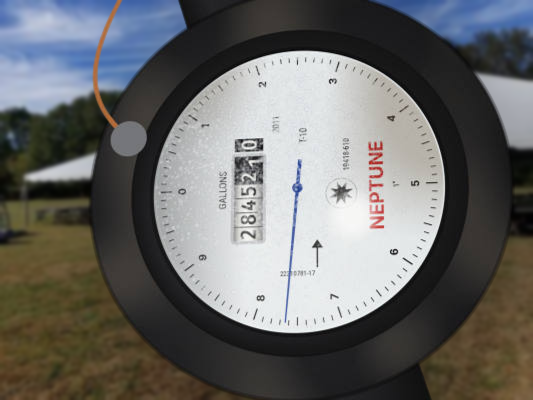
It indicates **2845207.6** gal
